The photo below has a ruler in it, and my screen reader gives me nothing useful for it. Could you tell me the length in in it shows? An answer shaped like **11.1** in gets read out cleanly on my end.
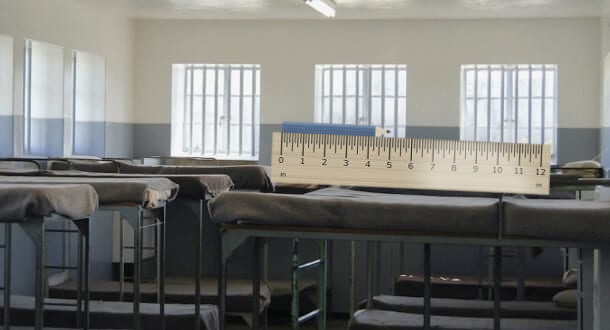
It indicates **5** in
